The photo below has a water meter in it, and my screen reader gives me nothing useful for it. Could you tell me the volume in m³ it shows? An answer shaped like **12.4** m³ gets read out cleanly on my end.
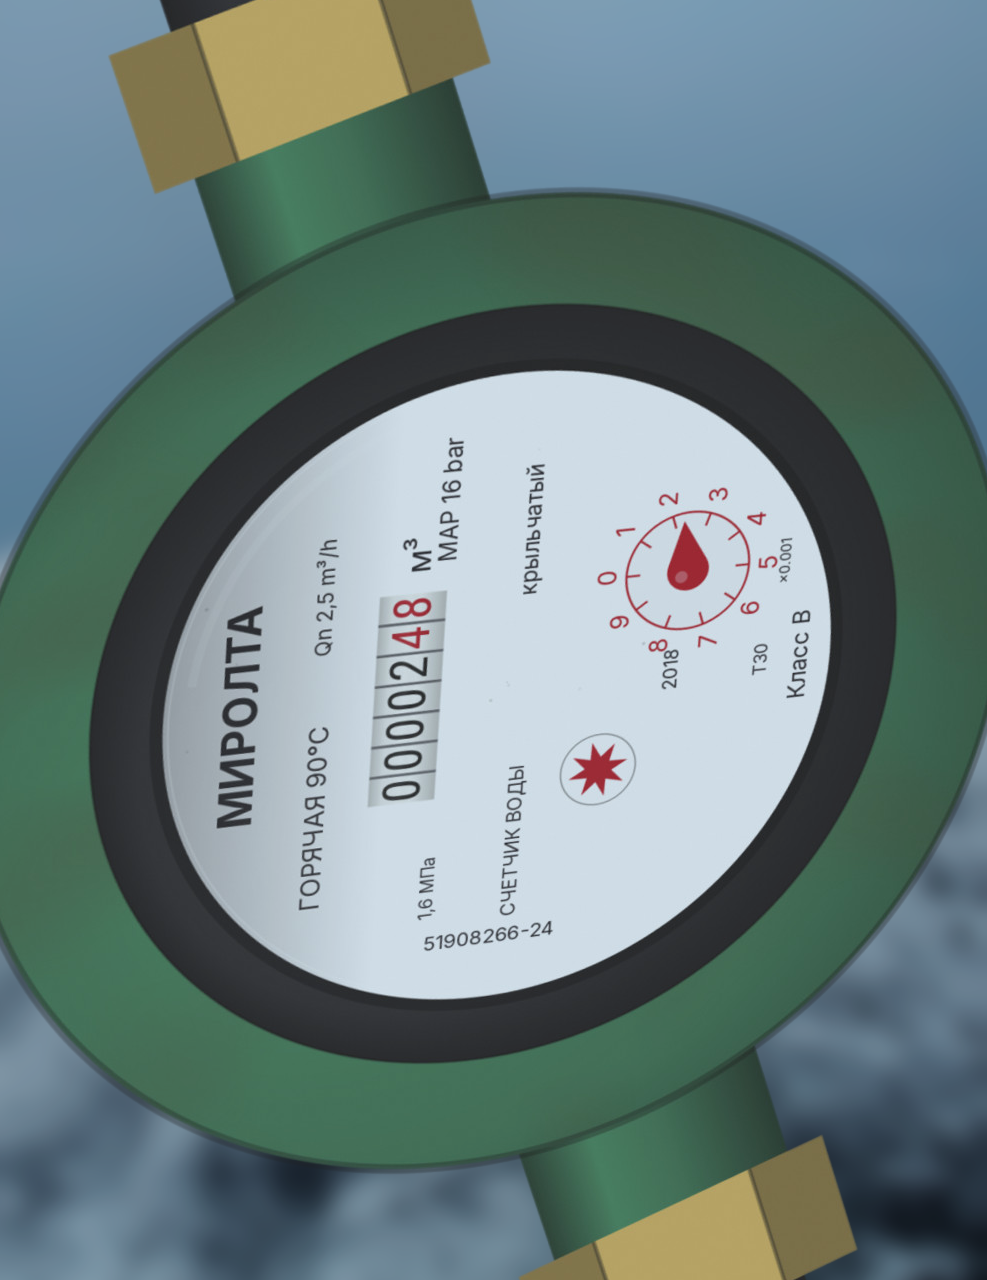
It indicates **2.482** m³
